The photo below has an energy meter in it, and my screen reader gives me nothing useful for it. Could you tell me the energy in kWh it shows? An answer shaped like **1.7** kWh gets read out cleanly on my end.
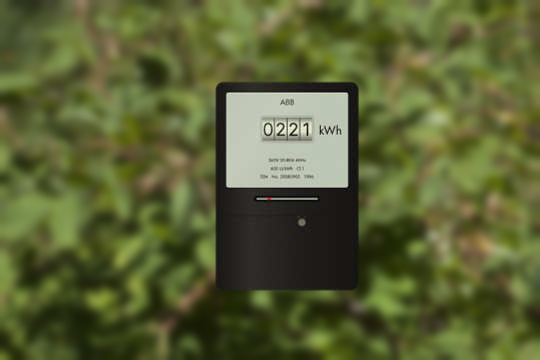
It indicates **221** kWh
